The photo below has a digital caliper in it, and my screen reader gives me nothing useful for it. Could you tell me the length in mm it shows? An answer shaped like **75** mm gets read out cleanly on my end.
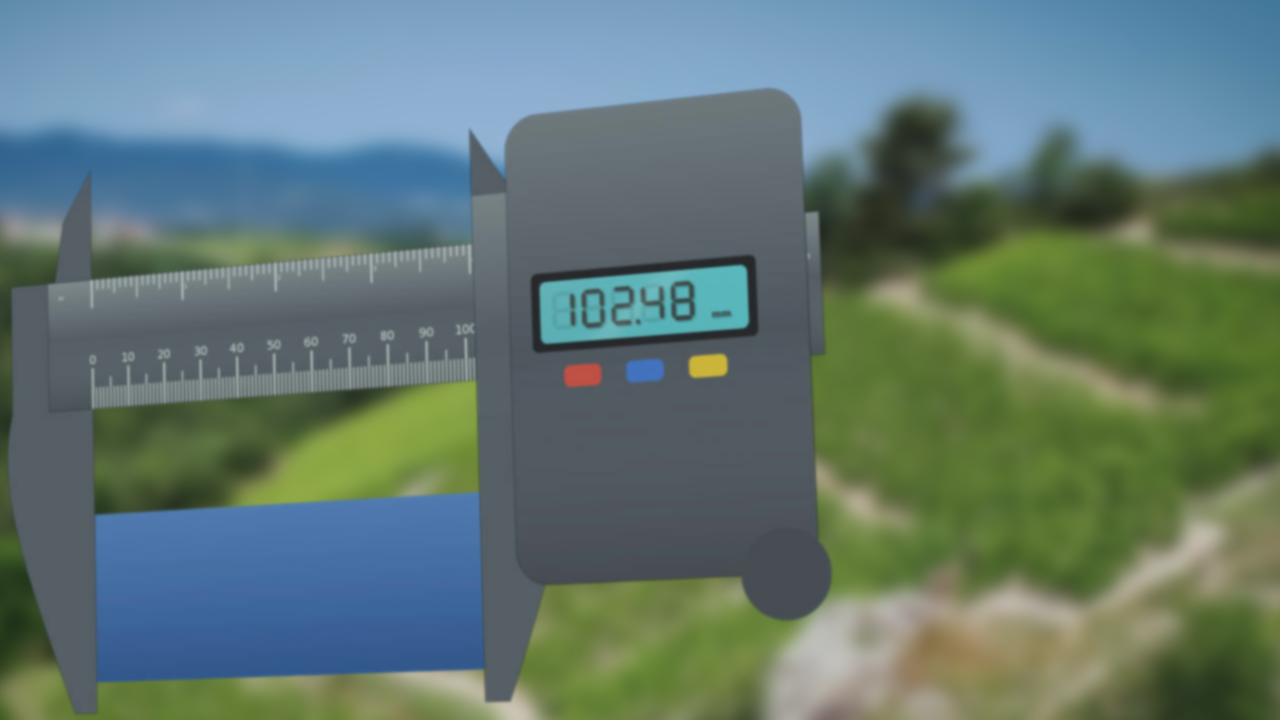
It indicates **102.48** mm
